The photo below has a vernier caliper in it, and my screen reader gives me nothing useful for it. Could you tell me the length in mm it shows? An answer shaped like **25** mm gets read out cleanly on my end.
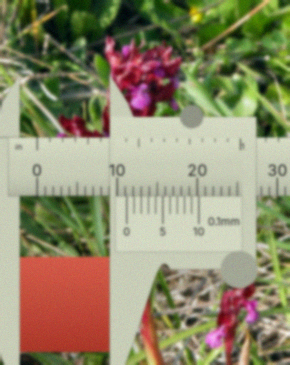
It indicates **11.2** mm
